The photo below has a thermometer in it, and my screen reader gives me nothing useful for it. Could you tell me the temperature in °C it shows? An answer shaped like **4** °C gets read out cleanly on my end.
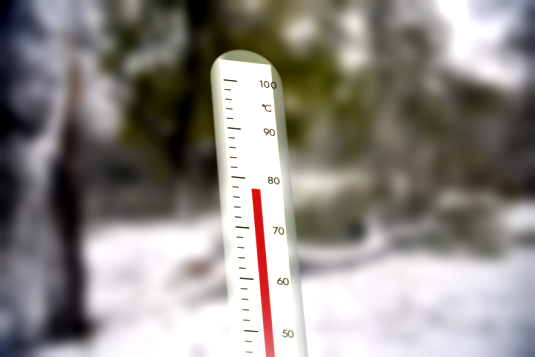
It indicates **78** °C
